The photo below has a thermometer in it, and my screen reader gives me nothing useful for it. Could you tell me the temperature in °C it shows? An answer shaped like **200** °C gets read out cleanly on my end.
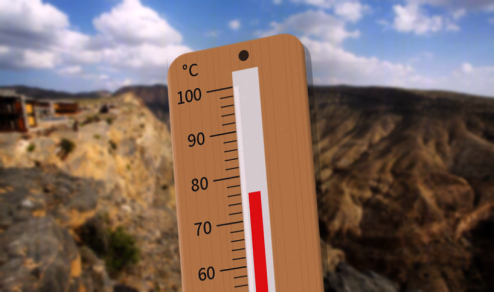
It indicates **76** °C
